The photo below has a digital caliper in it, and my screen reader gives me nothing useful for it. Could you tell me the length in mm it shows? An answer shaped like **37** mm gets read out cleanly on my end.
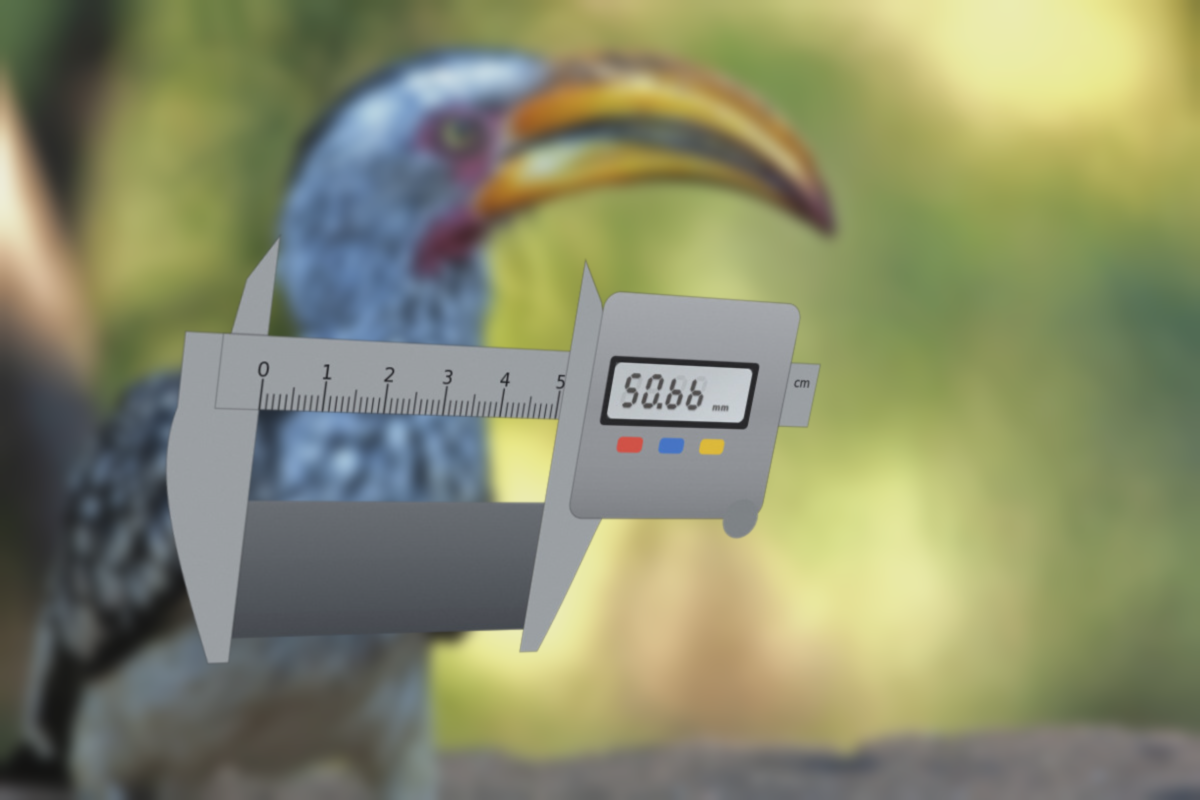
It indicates **50.66** mm
